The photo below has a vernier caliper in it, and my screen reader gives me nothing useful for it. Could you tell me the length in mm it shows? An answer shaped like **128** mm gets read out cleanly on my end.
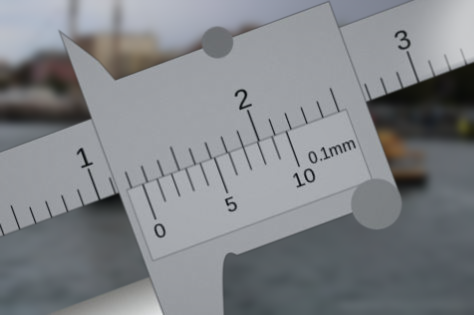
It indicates **12.7** mm
